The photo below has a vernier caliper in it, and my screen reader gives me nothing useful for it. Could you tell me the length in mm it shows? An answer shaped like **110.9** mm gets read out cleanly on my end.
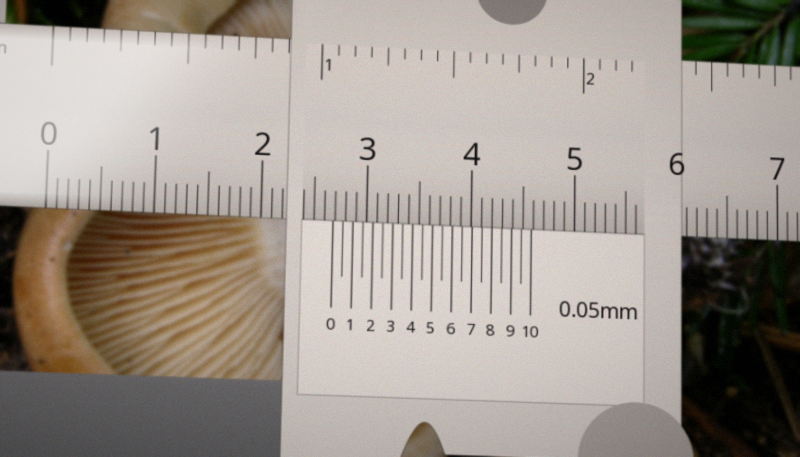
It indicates **26.8** mm
